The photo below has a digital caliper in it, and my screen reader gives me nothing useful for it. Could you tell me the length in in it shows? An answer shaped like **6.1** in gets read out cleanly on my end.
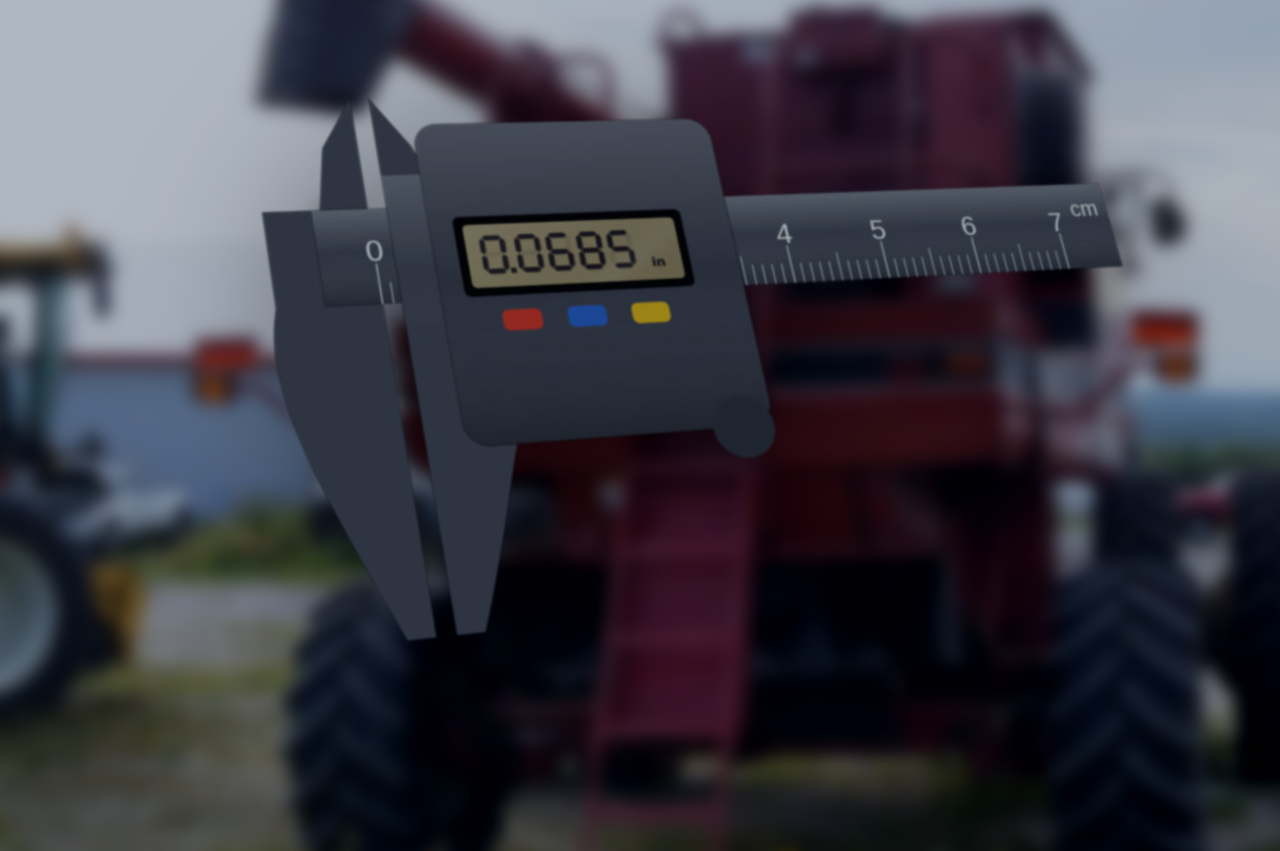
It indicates **0.0685** in
